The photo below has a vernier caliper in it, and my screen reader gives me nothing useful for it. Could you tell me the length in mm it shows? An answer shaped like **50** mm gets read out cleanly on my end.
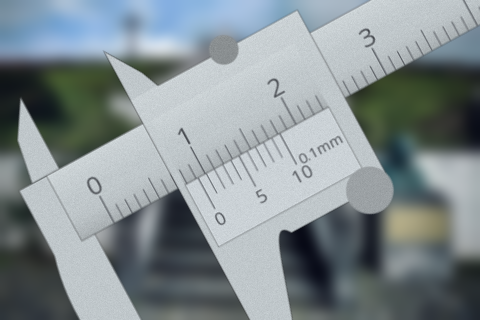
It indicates **9.2** mm
